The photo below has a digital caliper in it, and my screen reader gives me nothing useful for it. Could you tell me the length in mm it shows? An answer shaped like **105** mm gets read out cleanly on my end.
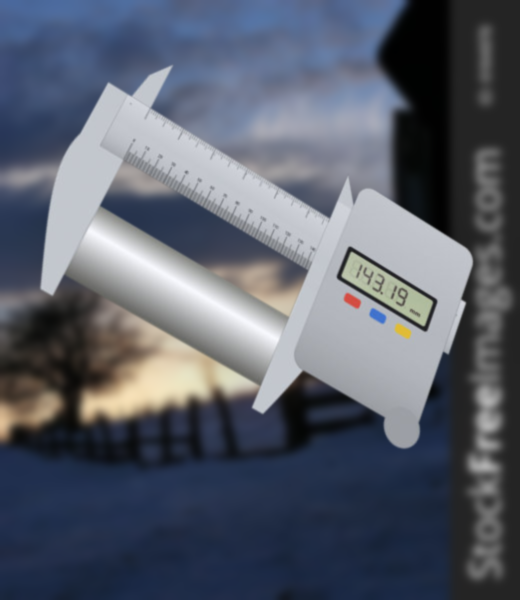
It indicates **143.19** mm
